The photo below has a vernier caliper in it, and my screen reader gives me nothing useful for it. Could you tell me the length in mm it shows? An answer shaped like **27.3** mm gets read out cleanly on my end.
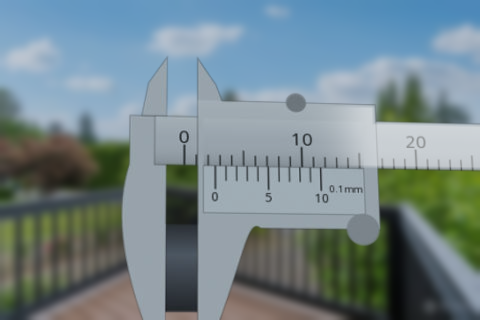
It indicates **2.6** mm
